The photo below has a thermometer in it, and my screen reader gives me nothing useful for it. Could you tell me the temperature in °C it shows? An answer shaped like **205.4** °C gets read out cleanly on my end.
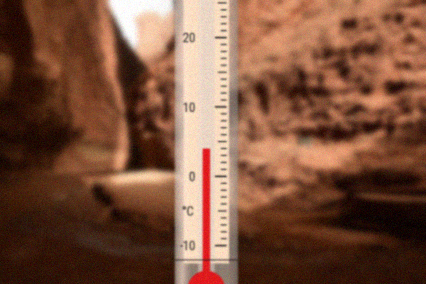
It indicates **4** °C
